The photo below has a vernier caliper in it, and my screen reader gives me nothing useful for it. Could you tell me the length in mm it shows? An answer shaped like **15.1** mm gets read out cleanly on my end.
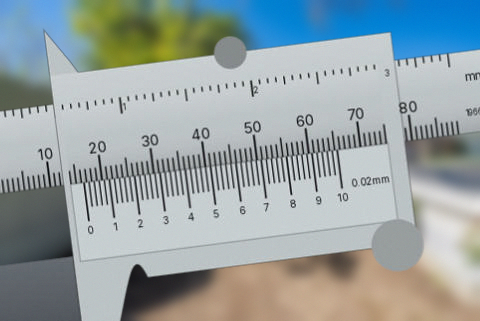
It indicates **16.5** mm
